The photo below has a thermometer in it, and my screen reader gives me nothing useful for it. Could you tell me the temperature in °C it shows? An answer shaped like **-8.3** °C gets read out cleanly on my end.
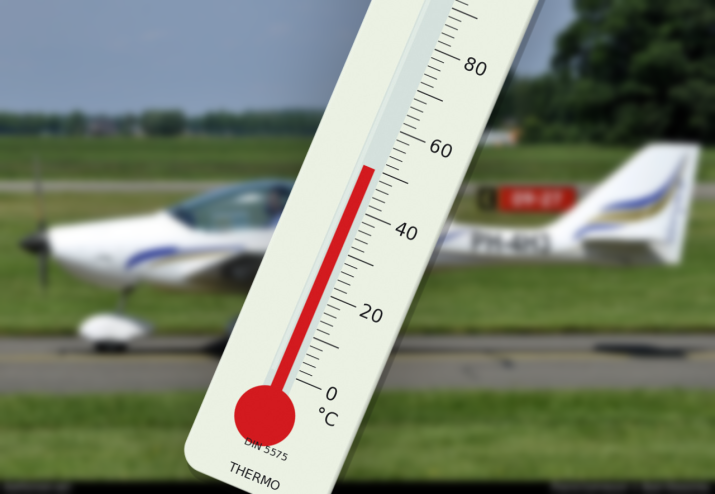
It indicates **50** °C
